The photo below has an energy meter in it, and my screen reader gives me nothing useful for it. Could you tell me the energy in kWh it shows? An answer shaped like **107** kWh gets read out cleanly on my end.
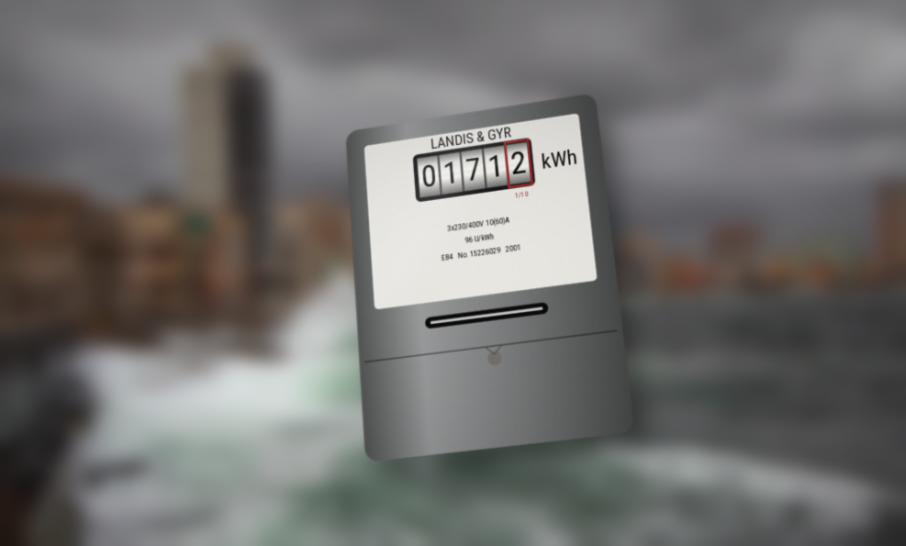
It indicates **171.2** kWh
